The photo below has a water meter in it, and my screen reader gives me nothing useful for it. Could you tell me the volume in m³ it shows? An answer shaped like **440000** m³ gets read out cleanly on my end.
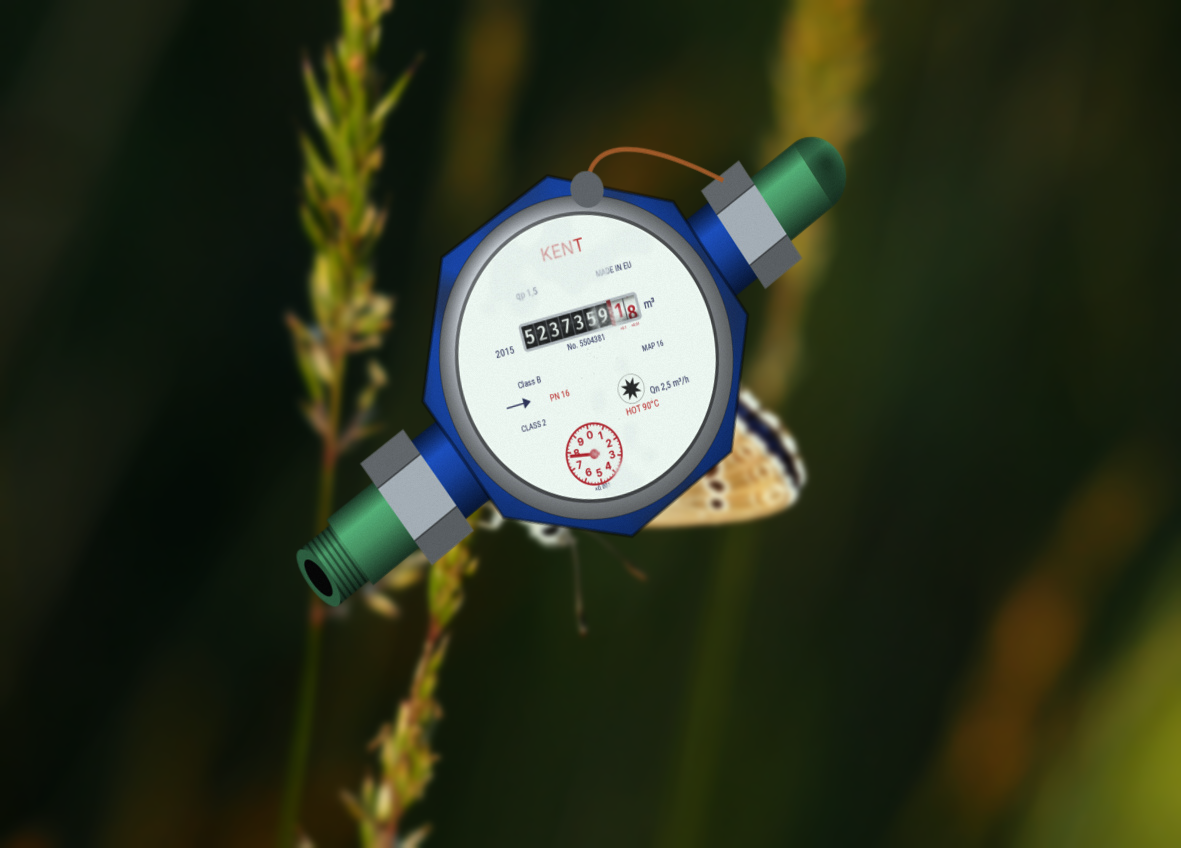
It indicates **5237359.177** m³
